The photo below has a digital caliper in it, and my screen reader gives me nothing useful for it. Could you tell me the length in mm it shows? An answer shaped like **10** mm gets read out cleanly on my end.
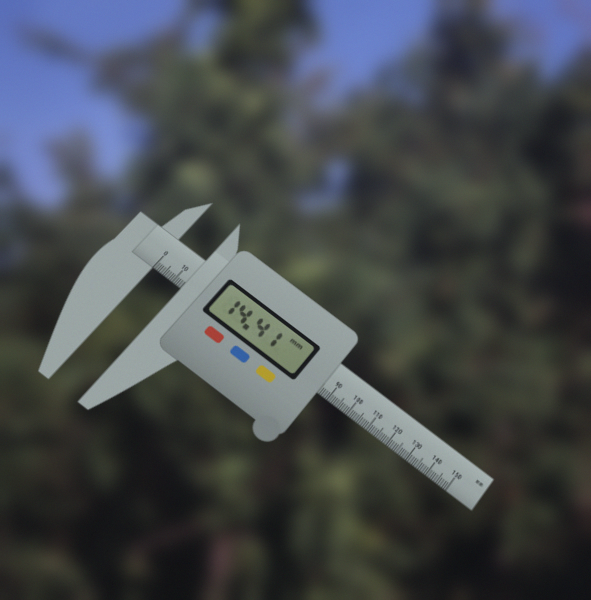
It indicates **14.41** mm
